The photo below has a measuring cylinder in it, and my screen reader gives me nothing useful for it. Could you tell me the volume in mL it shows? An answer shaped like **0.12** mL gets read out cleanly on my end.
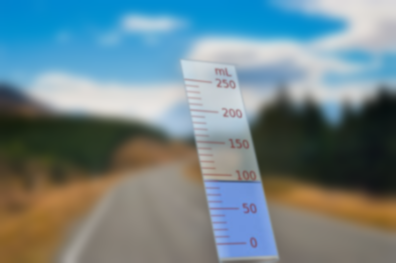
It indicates **90** mL
